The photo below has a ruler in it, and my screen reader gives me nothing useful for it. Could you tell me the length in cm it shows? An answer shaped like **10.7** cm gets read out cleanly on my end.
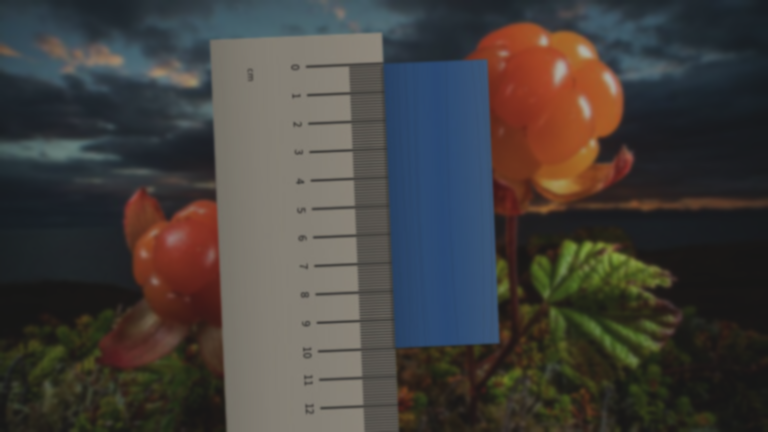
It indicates **10** cm
